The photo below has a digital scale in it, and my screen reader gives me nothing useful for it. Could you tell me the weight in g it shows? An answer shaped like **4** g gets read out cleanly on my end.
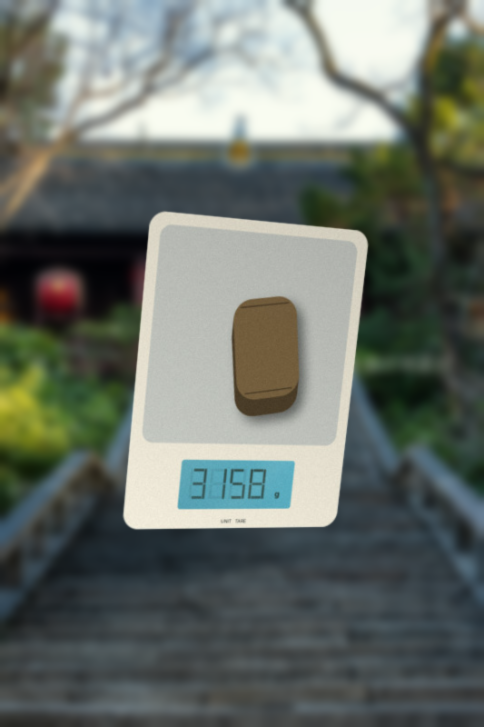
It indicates **3158** g
